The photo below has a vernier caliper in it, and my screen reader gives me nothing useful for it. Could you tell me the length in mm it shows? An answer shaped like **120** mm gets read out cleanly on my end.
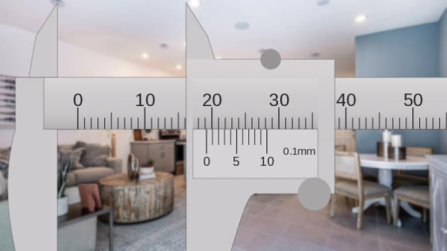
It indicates **19.2** mm
